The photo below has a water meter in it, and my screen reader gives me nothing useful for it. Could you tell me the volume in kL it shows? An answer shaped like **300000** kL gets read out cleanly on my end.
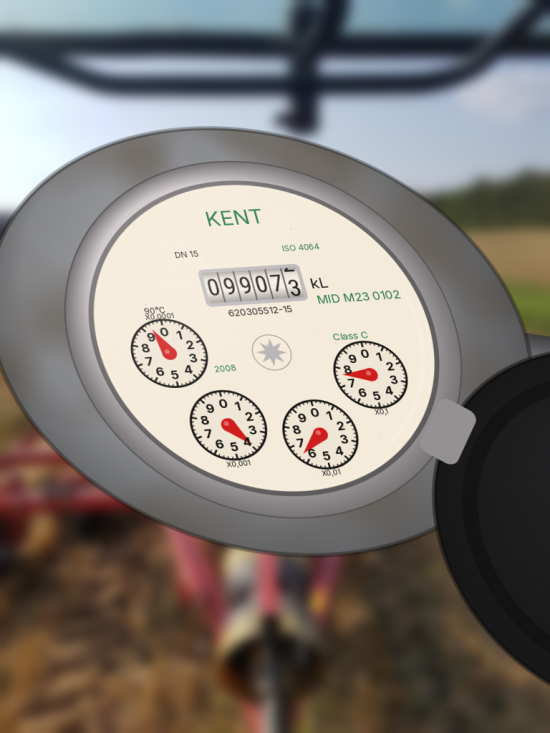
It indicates **99072.7639** kL
